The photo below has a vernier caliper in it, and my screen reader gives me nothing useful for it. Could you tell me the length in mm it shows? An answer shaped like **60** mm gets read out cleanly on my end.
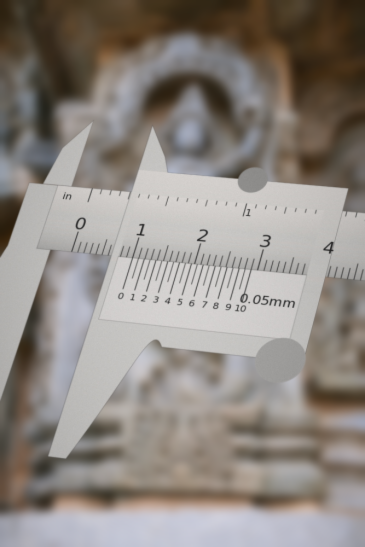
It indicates **10.0** mm
